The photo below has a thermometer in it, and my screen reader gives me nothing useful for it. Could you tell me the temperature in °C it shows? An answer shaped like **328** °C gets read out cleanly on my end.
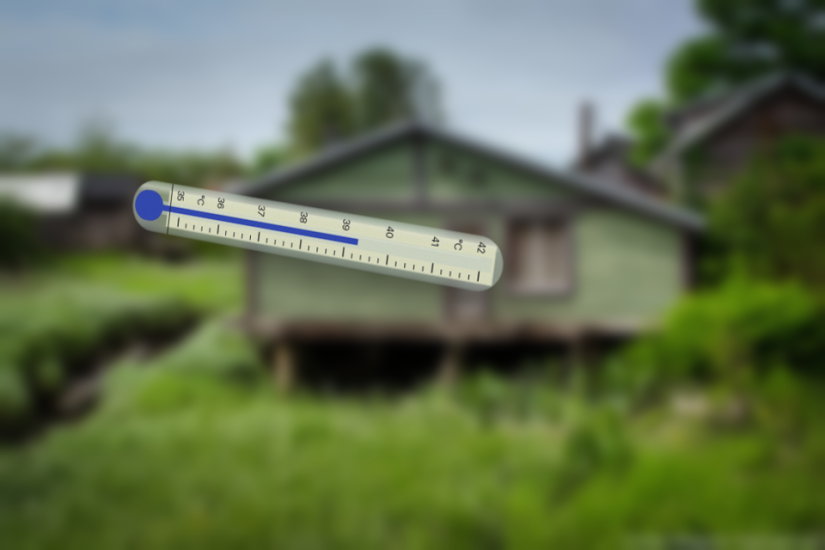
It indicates **39.3** °C
